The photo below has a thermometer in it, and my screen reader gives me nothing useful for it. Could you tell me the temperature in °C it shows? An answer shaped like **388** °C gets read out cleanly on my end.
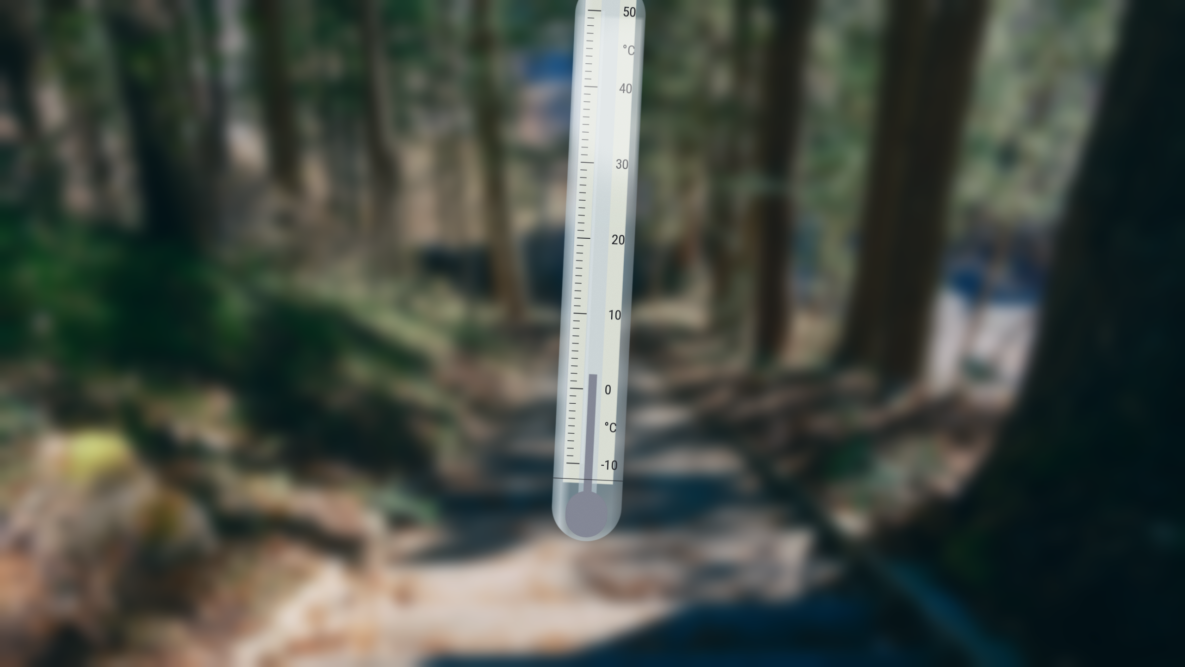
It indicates **2** °C
